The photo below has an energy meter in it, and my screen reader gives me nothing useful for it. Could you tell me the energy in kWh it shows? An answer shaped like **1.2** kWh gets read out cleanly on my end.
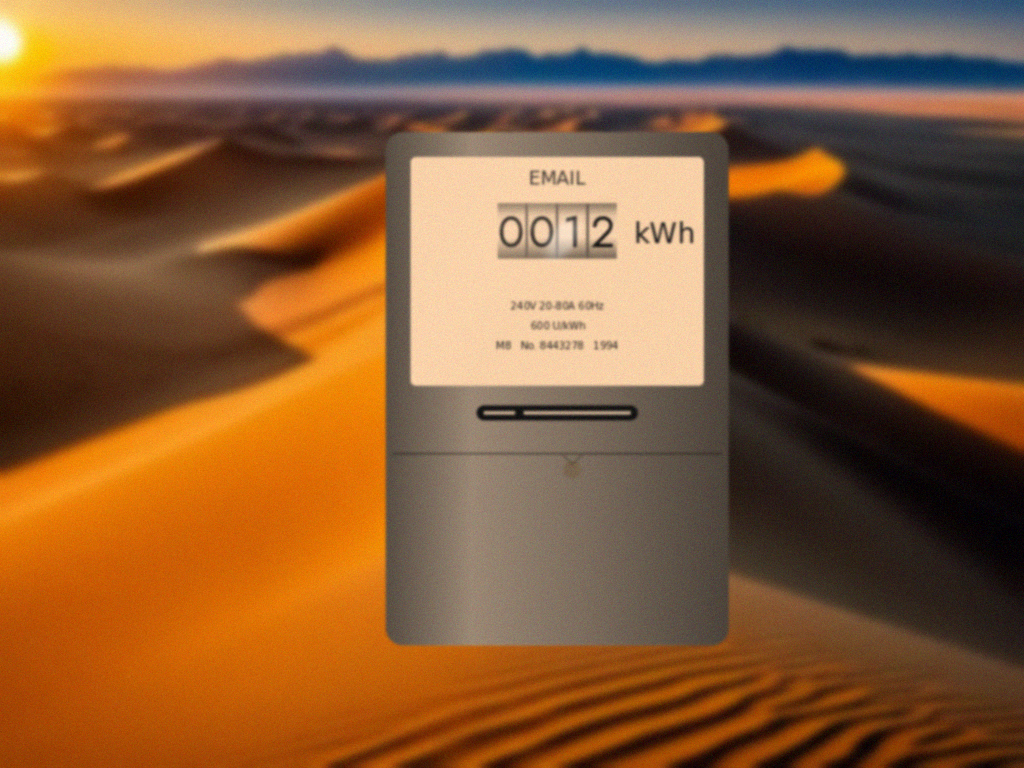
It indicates **12** kWh
